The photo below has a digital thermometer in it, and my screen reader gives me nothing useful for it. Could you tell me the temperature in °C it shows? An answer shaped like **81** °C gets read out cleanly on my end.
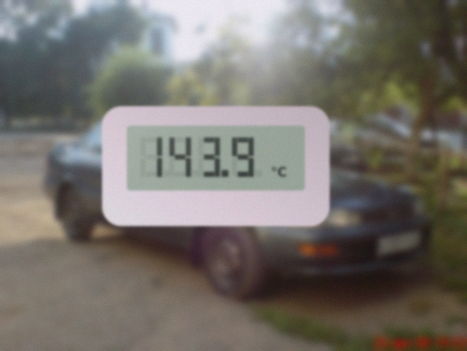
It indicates **143.9** °C
